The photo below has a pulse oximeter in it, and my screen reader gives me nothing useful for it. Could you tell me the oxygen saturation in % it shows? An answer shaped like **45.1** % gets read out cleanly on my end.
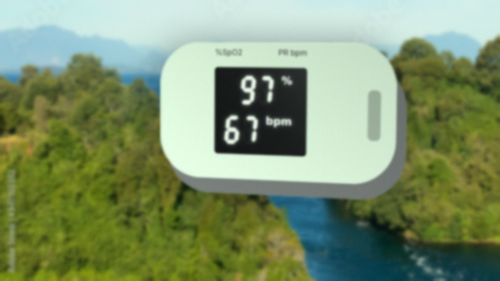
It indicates **97** %
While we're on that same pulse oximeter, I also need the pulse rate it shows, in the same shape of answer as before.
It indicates **67** bpm
